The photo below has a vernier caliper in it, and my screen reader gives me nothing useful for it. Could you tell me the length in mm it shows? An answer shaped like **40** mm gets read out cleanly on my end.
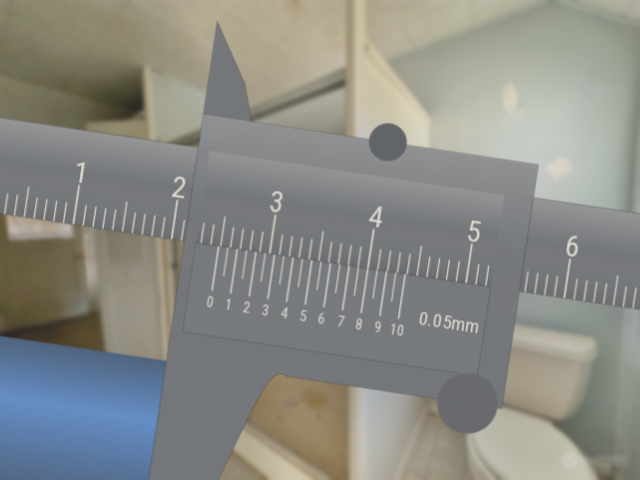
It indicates **24.8** mm
